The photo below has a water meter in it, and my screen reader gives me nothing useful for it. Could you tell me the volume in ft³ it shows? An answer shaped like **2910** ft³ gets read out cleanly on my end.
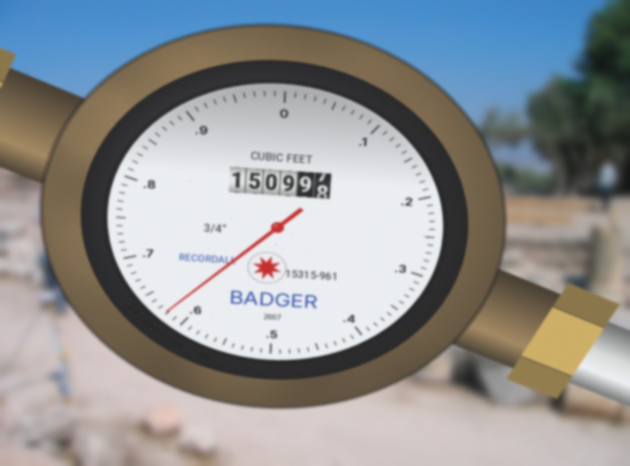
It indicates **150997.62** ft³
